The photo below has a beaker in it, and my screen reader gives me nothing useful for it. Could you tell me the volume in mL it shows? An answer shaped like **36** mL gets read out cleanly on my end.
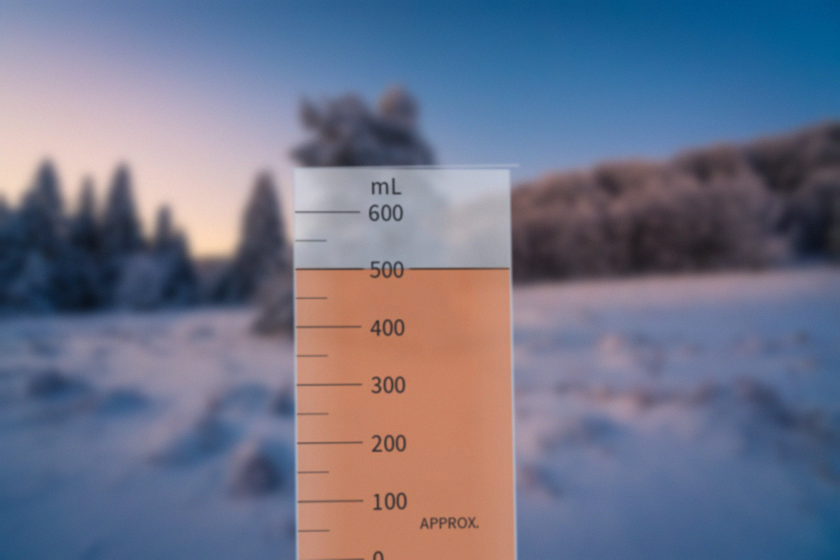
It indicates **500** mL
